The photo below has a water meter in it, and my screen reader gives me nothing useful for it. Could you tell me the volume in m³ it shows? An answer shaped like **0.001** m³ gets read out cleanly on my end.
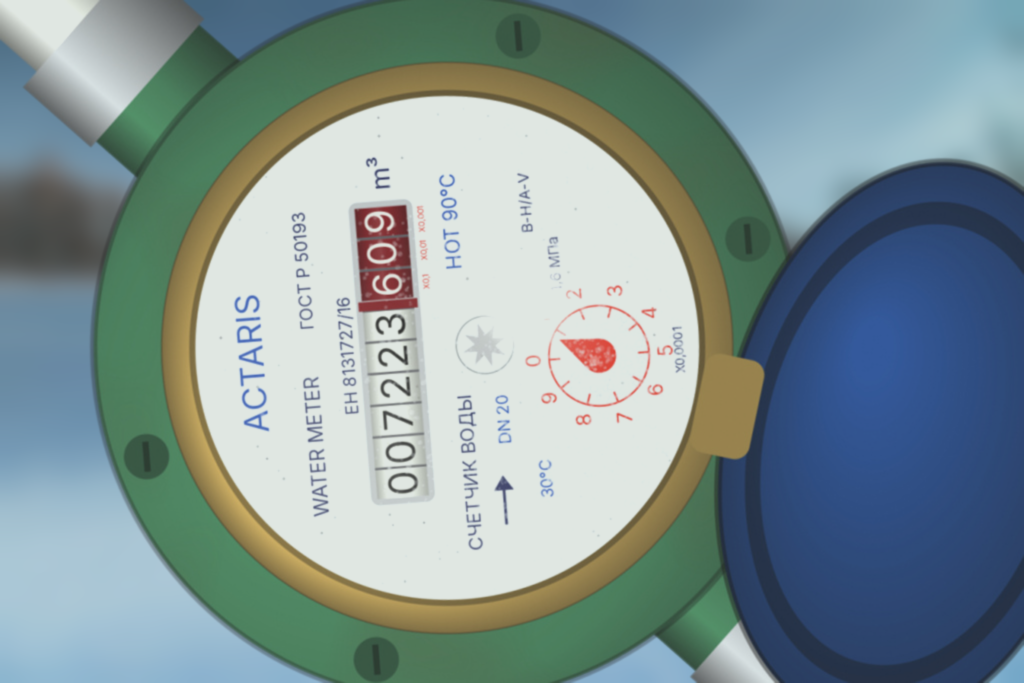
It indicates **7223.6090** m³
